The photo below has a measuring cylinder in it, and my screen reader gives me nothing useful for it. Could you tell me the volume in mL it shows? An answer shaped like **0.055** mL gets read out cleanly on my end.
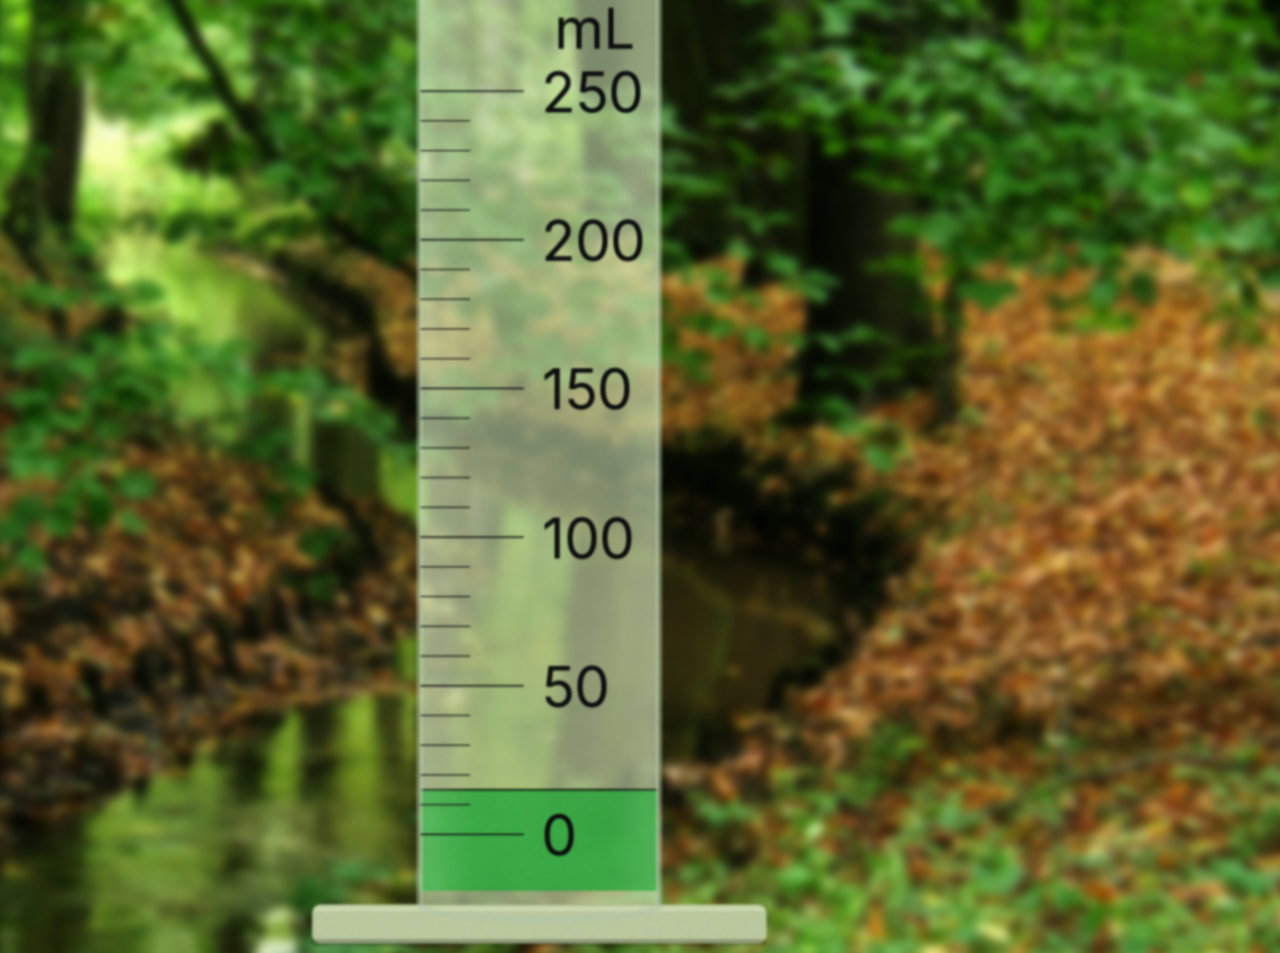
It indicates **15** mL
